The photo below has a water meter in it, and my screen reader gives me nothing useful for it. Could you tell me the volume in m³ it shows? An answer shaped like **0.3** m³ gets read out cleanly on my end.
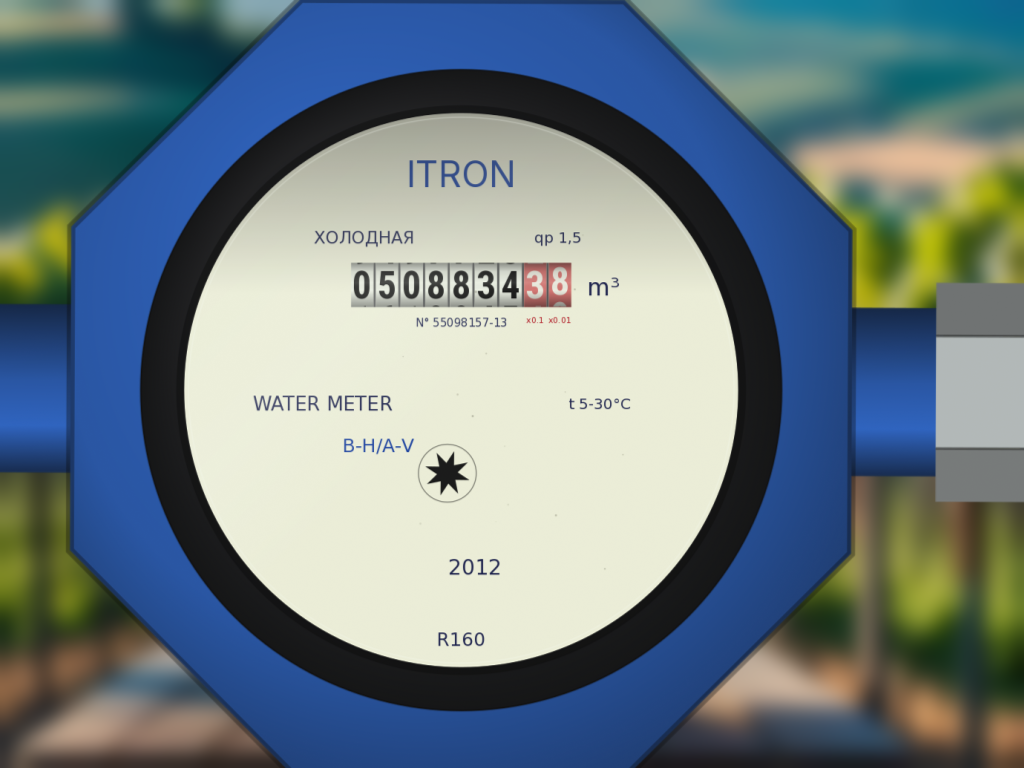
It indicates **508834.38** m³
